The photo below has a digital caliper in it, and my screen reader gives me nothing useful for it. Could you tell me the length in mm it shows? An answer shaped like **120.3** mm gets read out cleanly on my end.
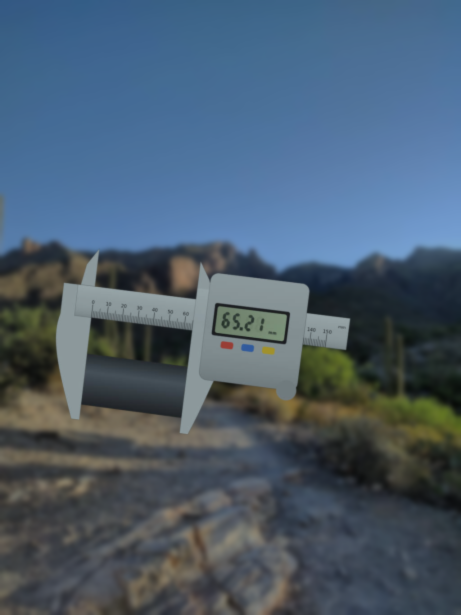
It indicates **65.21** mm
